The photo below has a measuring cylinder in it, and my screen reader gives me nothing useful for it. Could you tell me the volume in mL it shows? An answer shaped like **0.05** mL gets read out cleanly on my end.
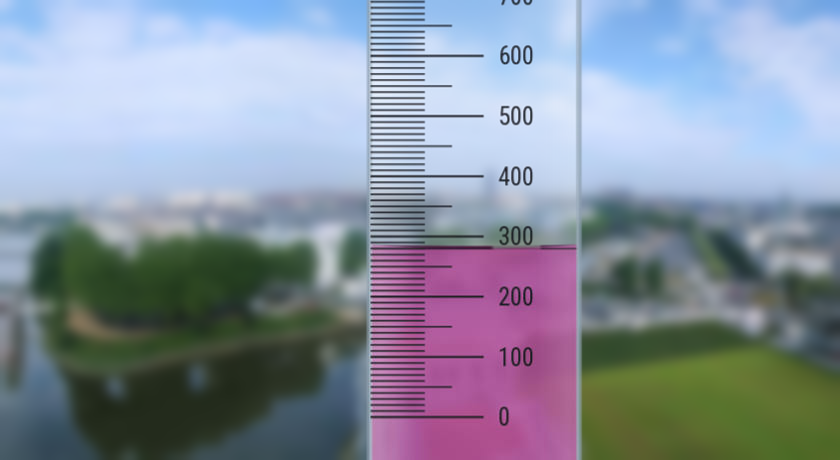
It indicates **280** mL
